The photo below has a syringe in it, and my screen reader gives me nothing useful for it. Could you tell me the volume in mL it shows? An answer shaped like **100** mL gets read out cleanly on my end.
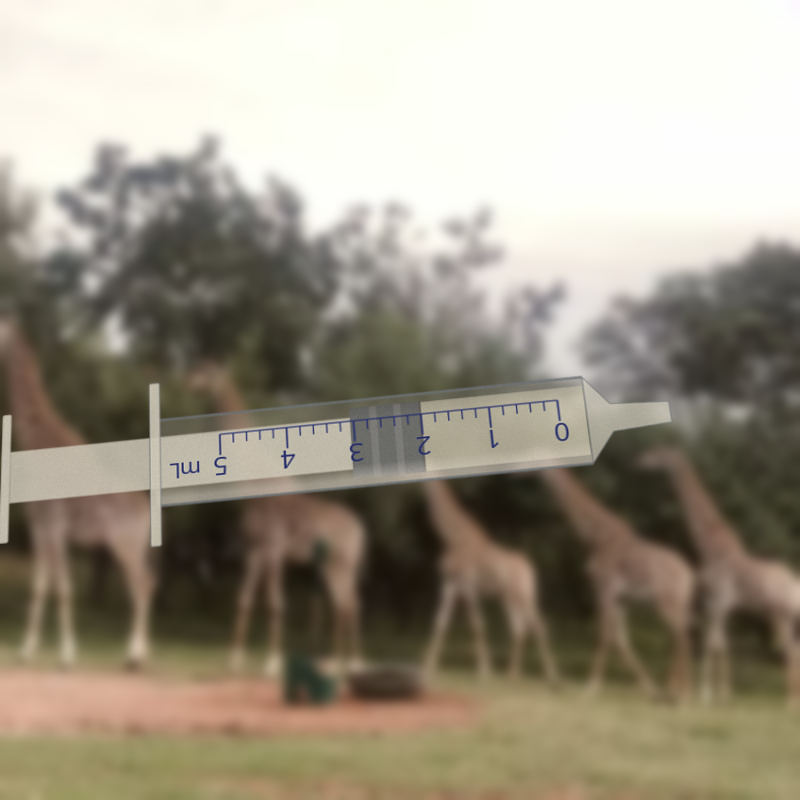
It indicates **2** mL
